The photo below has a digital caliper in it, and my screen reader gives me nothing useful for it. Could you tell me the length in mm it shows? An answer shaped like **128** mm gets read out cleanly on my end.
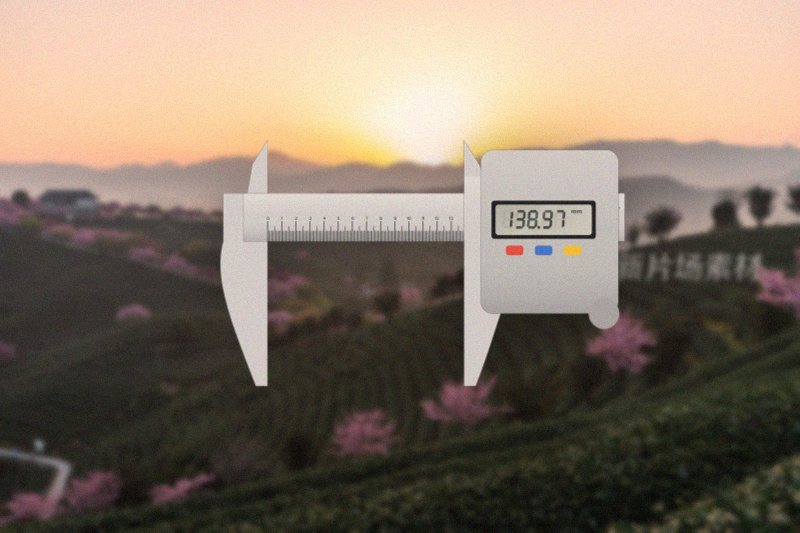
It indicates **138.97** mm
